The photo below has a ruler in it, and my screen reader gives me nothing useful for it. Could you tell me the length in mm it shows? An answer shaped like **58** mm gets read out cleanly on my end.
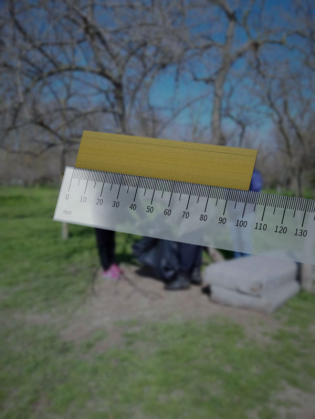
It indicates **100** mm
